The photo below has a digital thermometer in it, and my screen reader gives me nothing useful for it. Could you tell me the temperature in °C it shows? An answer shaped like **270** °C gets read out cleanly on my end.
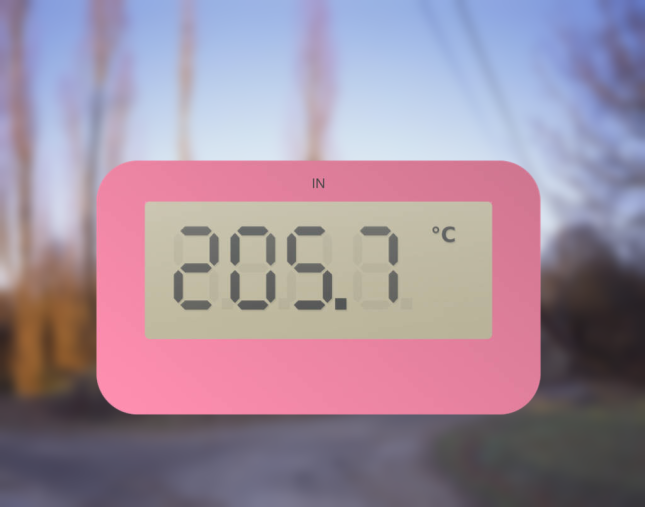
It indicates **205.7** °C
